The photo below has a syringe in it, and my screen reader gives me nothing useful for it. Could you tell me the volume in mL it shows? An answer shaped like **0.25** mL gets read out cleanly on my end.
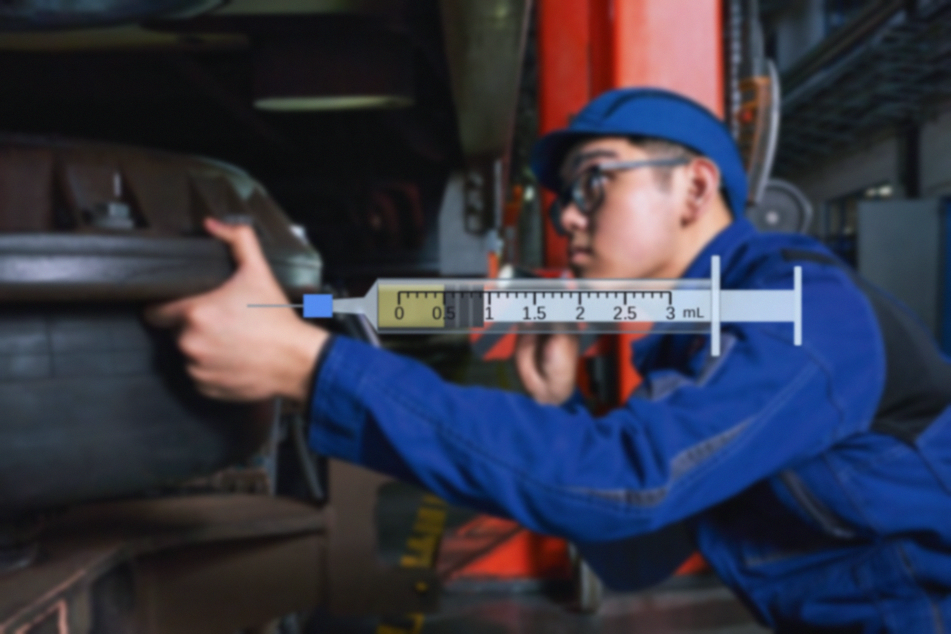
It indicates **0.5** mL
